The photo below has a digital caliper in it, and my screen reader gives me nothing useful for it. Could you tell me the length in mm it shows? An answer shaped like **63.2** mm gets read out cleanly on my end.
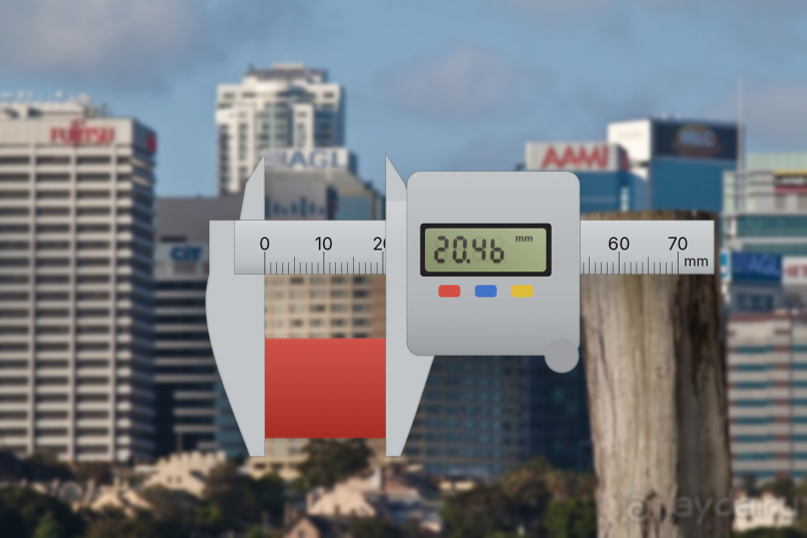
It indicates **20.46** mm
